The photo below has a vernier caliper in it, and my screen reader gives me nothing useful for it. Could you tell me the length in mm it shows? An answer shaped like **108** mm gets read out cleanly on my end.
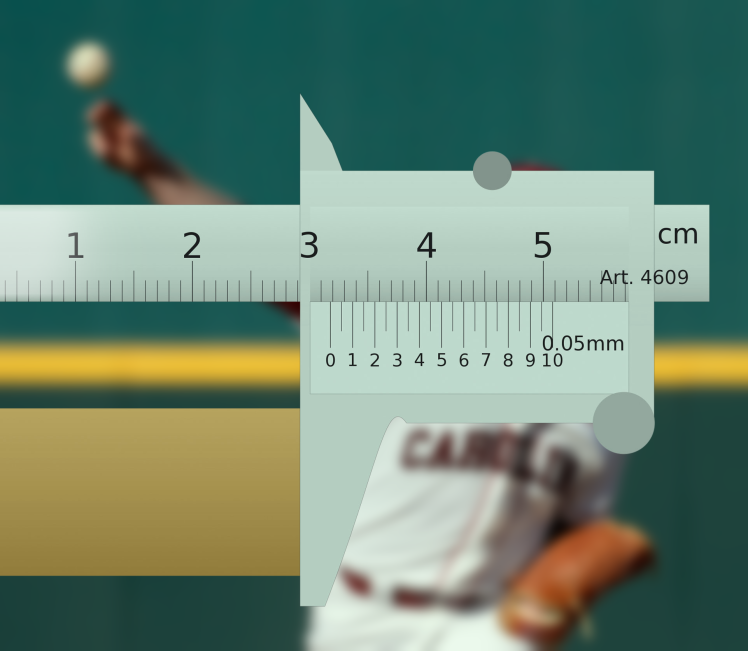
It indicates **31.8** mm
